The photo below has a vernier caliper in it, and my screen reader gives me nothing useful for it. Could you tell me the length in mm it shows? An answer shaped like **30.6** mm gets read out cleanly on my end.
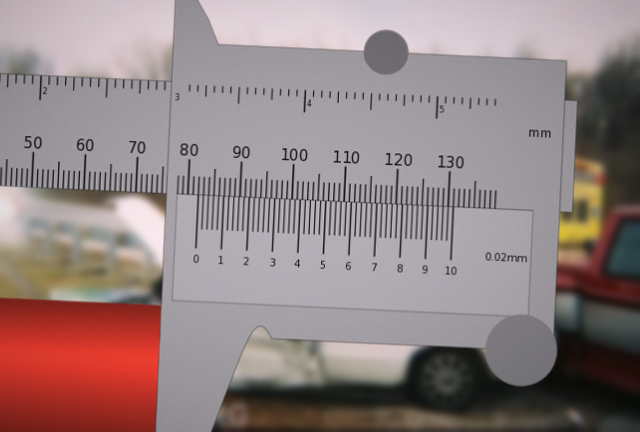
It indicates **82.0** mm
